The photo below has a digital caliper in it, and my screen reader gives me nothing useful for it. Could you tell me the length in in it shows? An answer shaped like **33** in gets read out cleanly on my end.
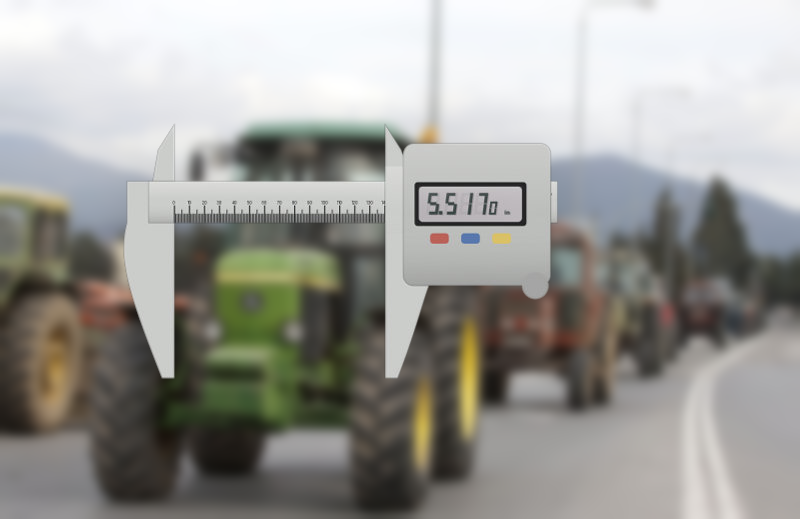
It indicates **5.5170** in
